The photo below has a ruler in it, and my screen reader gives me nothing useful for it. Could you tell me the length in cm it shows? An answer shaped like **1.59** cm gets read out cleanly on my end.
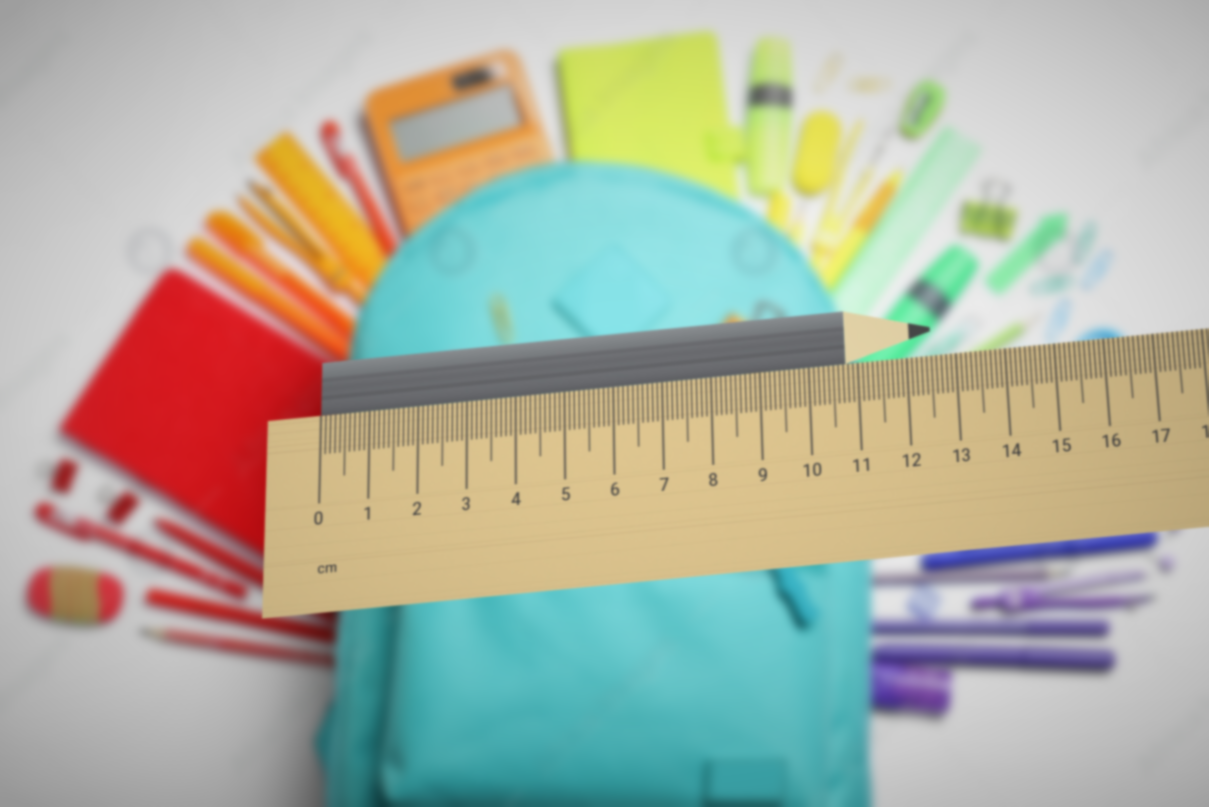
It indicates **12.5** cm
